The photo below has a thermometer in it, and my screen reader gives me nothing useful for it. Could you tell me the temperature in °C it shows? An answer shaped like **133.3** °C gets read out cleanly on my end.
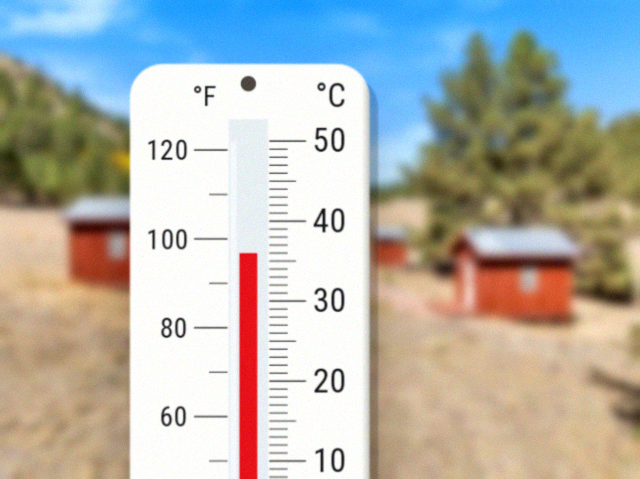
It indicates **36** °C
